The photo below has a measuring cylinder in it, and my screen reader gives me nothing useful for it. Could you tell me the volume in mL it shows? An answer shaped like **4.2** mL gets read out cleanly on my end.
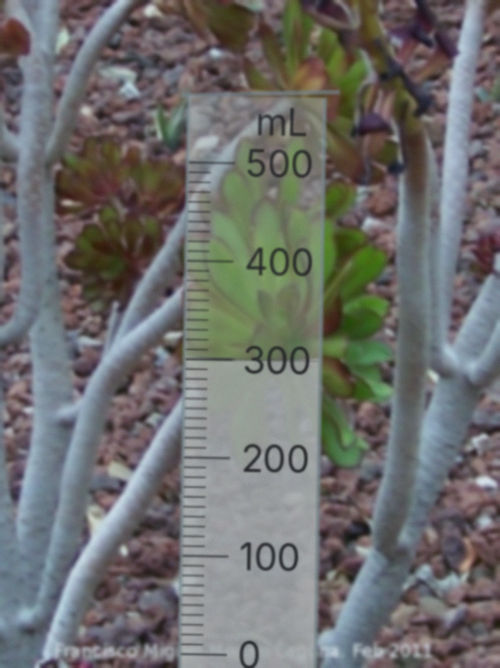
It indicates **300** mL
